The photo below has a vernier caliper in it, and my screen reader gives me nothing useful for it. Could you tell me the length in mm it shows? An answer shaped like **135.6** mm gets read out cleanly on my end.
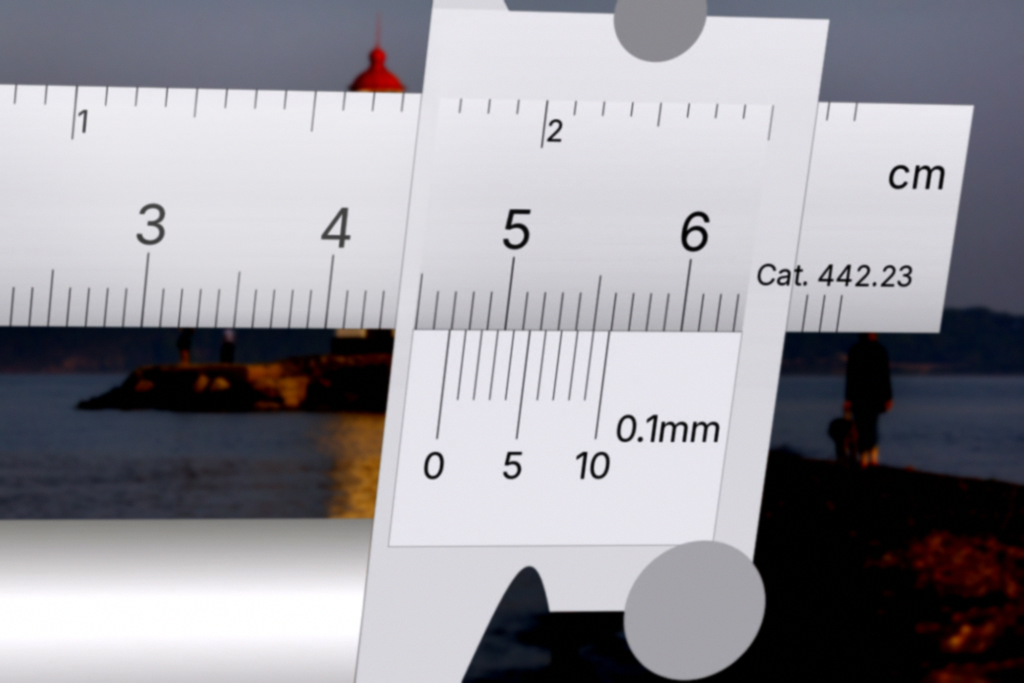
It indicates **46.9** mm
